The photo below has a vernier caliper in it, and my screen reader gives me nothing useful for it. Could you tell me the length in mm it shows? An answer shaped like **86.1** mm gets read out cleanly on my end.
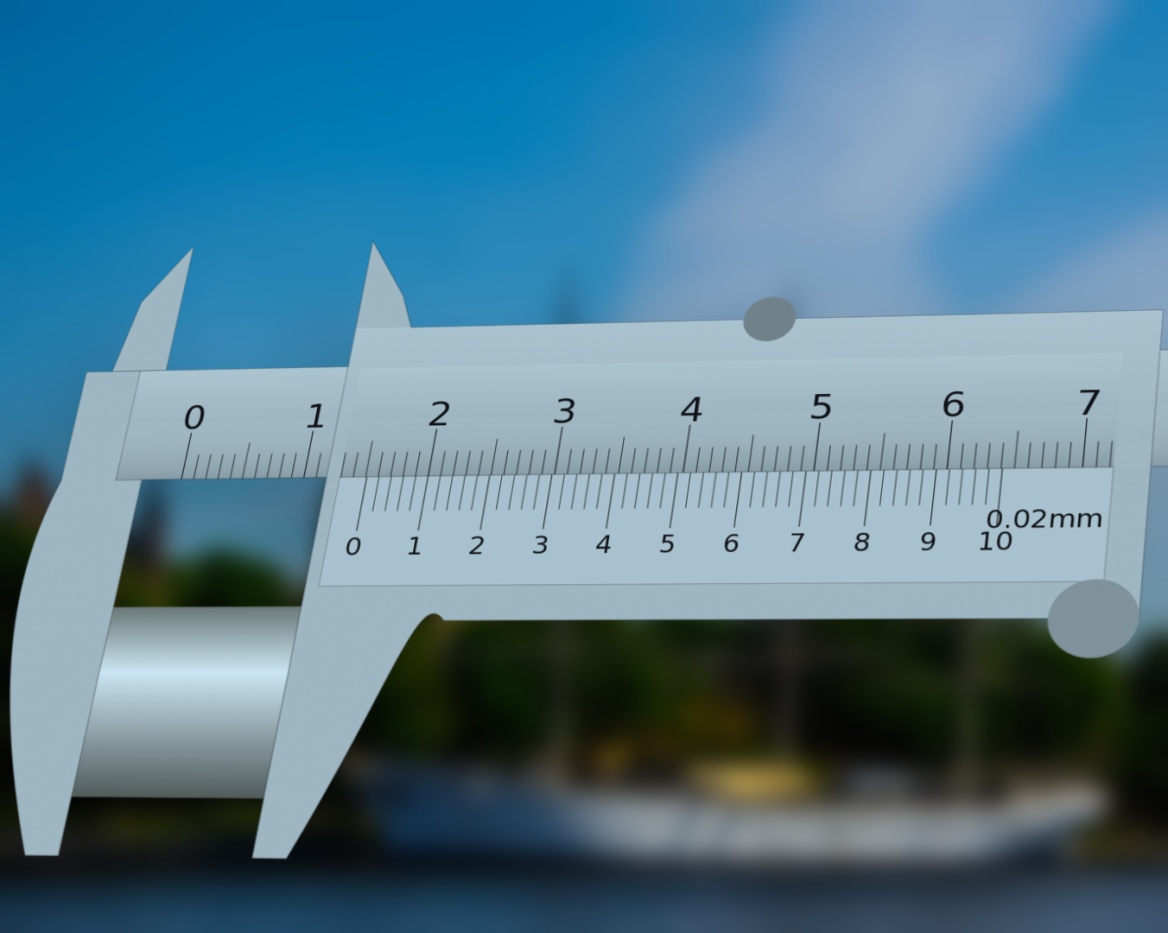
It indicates **15.1** mm
